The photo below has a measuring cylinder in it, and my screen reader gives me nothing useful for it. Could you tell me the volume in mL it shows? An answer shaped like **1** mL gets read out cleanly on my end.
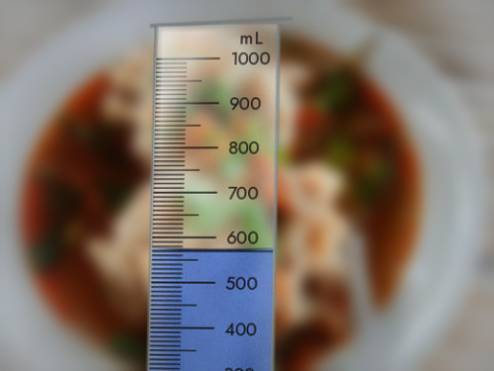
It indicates **570** mL
